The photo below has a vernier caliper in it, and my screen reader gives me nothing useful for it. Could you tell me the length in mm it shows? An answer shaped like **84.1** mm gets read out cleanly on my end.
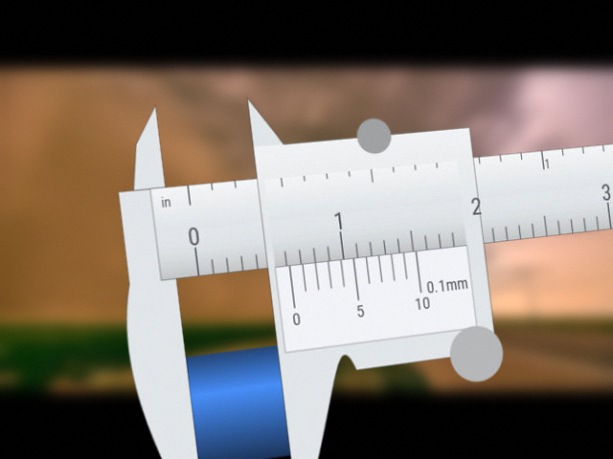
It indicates **6.2** mm
